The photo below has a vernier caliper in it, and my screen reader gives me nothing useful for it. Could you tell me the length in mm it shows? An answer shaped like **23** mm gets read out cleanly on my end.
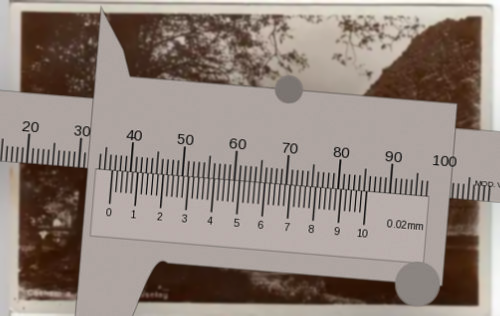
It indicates **36.5** mm
